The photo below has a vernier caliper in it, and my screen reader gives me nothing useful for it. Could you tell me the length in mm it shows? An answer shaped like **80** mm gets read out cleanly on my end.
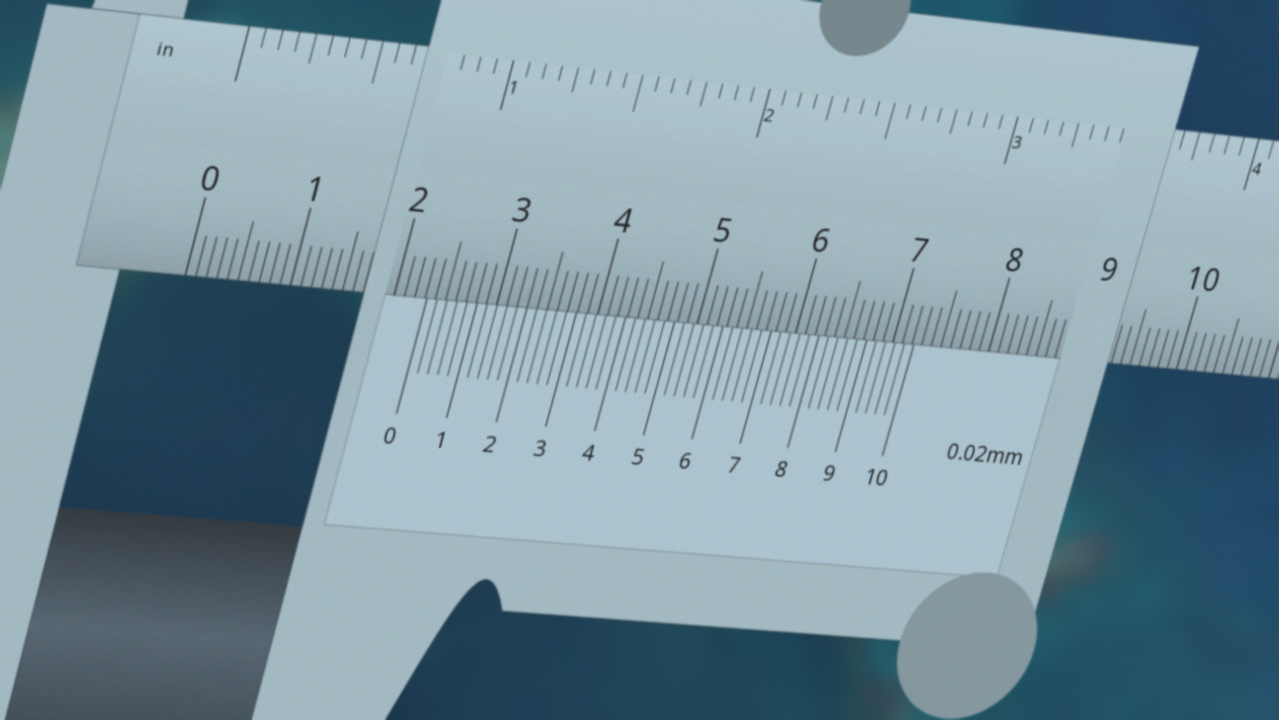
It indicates **23.2** mm
